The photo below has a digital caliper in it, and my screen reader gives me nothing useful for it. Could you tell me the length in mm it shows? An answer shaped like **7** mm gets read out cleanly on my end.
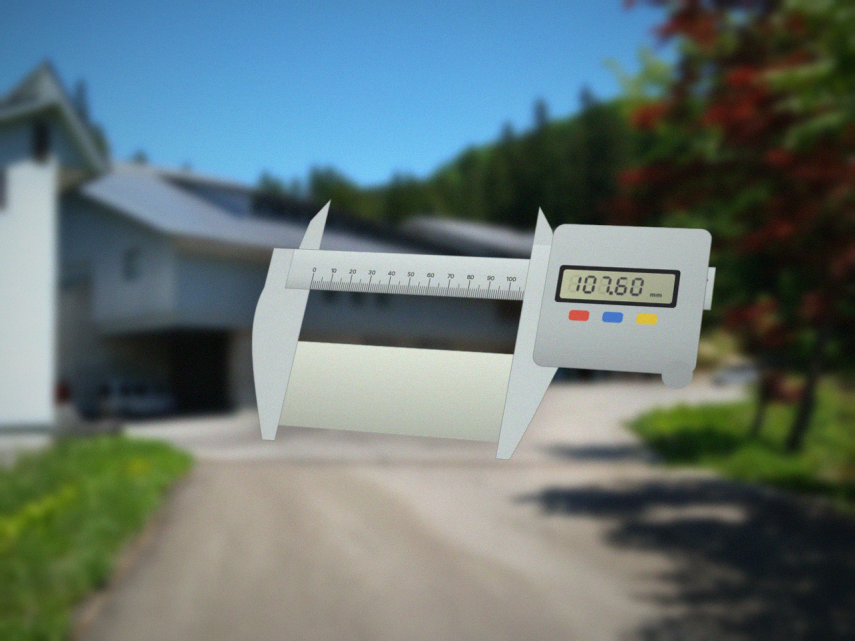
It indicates **107.60** mm
